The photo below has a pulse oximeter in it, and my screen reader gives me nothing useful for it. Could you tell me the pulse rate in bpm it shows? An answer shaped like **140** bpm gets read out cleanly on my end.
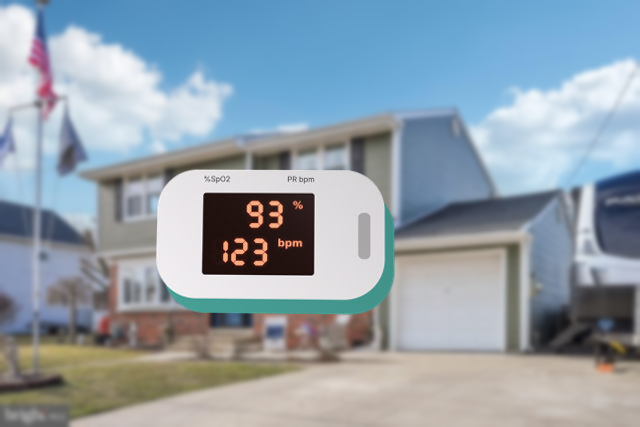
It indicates **123** bpm
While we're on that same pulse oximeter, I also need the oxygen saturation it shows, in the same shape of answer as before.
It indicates **93** %
